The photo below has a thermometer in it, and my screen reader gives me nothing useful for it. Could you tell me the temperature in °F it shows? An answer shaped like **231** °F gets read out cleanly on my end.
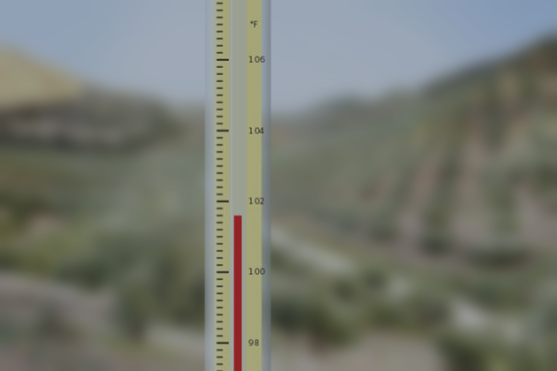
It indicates **101.6** °F
